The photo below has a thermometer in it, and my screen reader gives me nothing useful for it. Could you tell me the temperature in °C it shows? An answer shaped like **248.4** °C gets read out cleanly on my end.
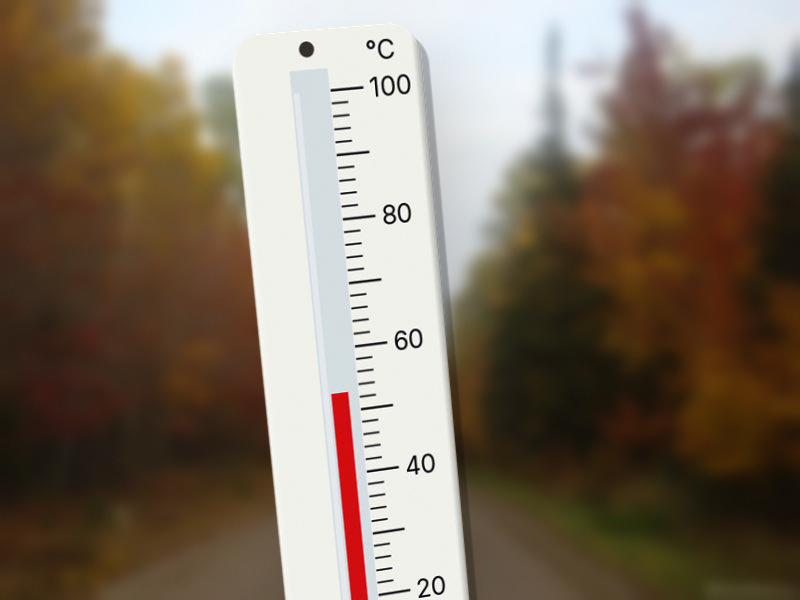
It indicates **53** °C
